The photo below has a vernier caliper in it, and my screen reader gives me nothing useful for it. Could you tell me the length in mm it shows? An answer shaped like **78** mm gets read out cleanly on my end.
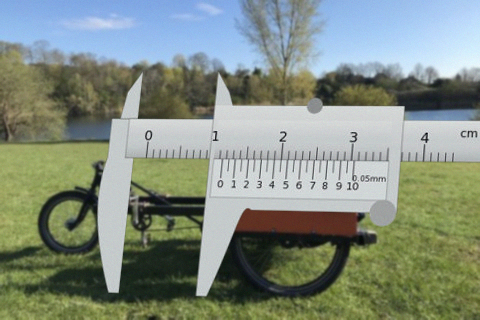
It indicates **11.4** mm
